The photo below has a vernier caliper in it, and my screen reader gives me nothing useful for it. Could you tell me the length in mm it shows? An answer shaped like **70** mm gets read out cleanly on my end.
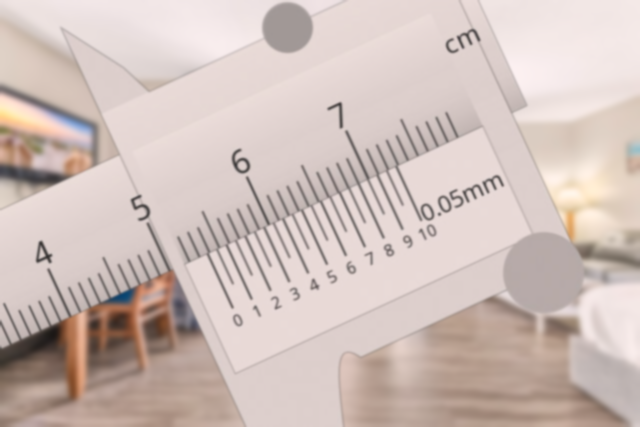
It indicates **53.8** mm
